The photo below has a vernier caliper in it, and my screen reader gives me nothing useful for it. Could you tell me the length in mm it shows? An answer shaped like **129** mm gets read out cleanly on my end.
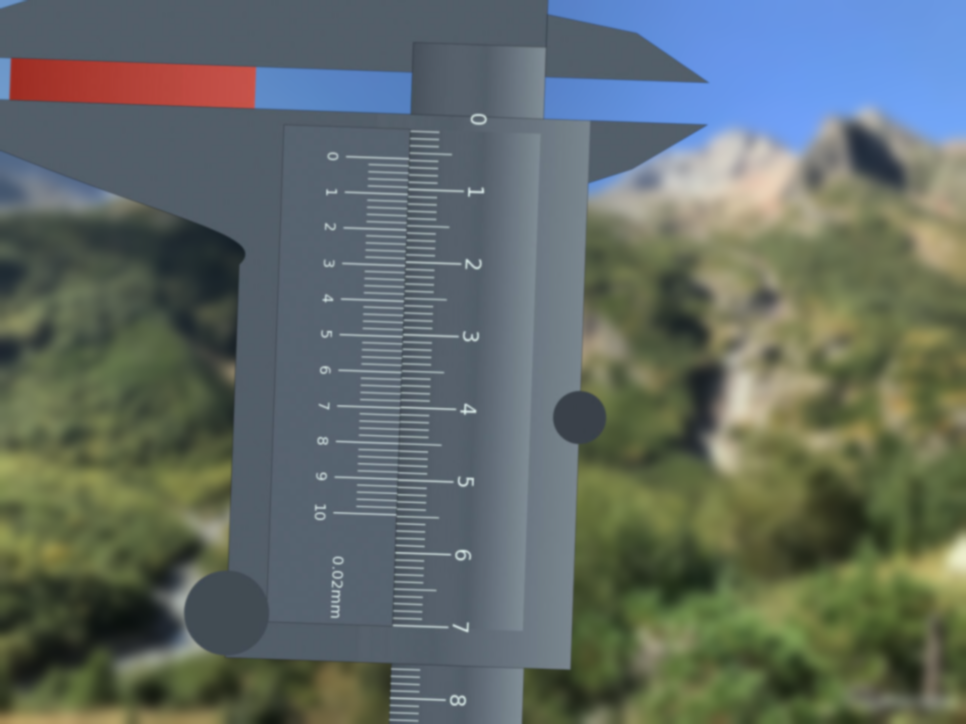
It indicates **5.8** mm
